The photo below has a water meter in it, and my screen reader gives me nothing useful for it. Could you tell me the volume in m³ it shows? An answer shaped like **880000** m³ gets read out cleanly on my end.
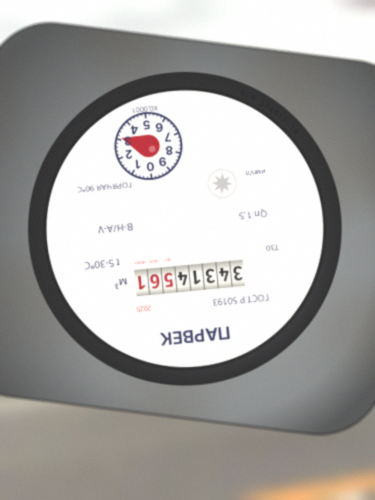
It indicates **34314.5613** m³
